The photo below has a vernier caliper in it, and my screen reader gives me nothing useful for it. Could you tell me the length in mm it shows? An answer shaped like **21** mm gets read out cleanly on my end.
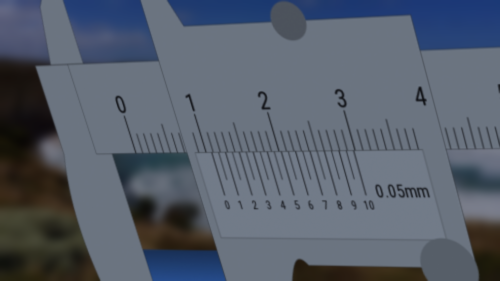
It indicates **10.8** mm
